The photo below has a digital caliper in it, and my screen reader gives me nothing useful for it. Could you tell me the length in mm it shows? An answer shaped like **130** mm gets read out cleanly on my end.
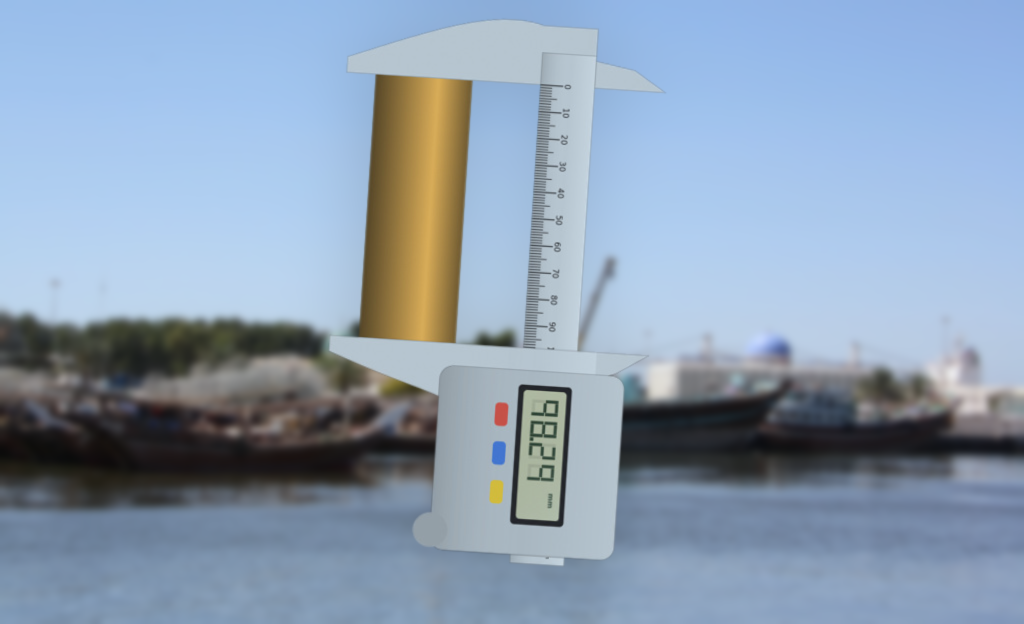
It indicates **98.29** mm
